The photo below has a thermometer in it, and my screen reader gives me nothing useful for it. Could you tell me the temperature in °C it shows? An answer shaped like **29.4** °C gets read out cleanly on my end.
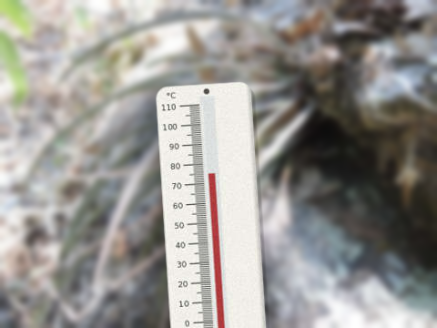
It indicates **75** °C
